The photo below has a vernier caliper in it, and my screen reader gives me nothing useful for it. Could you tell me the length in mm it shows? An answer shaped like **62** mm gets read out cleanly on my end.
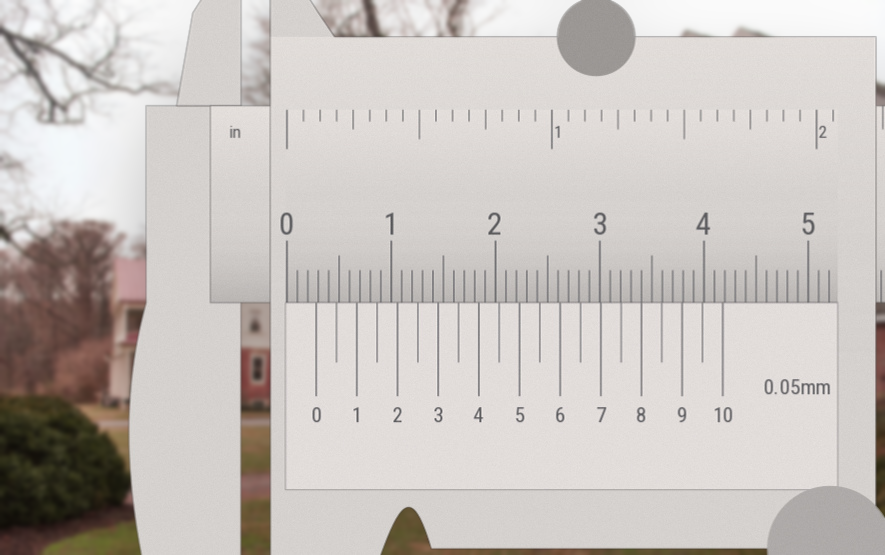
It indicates **2.8** mm
